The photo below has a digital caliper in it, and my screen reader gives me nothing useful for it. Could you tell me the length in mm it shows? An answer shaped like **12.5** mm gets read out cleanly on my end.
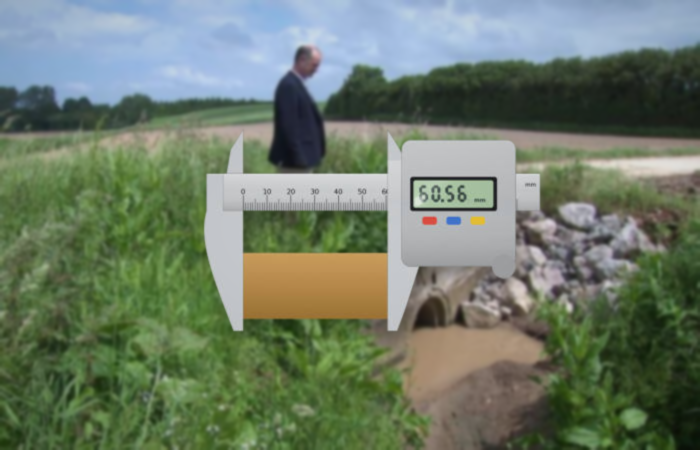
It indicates **60.56** mm
